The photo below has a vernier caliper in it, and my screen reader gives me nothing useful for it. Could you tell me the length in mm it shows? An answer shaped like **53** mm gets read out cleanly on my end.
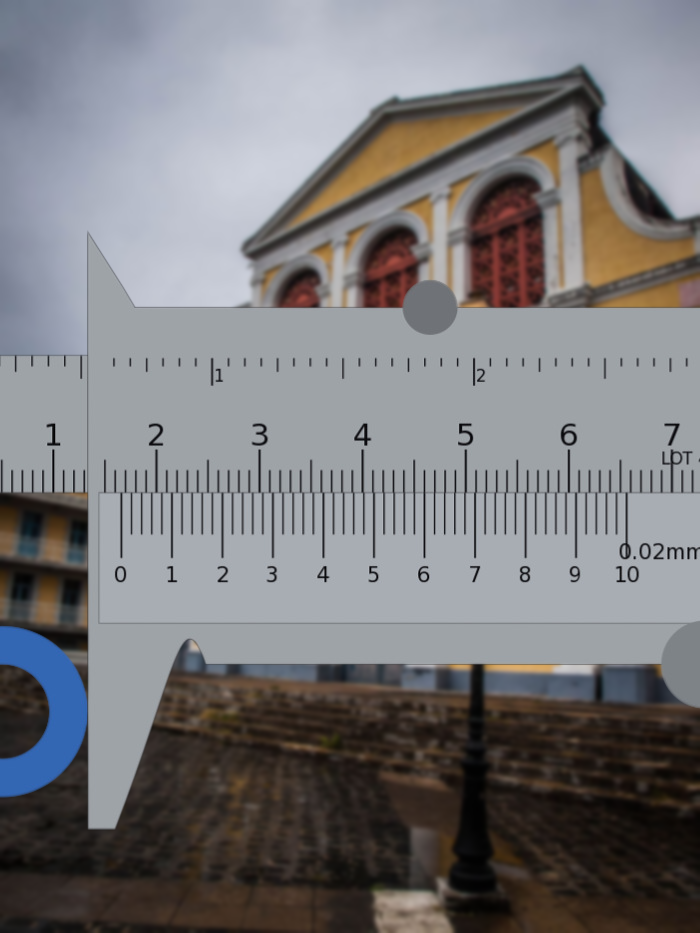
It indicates **16.6** mm
